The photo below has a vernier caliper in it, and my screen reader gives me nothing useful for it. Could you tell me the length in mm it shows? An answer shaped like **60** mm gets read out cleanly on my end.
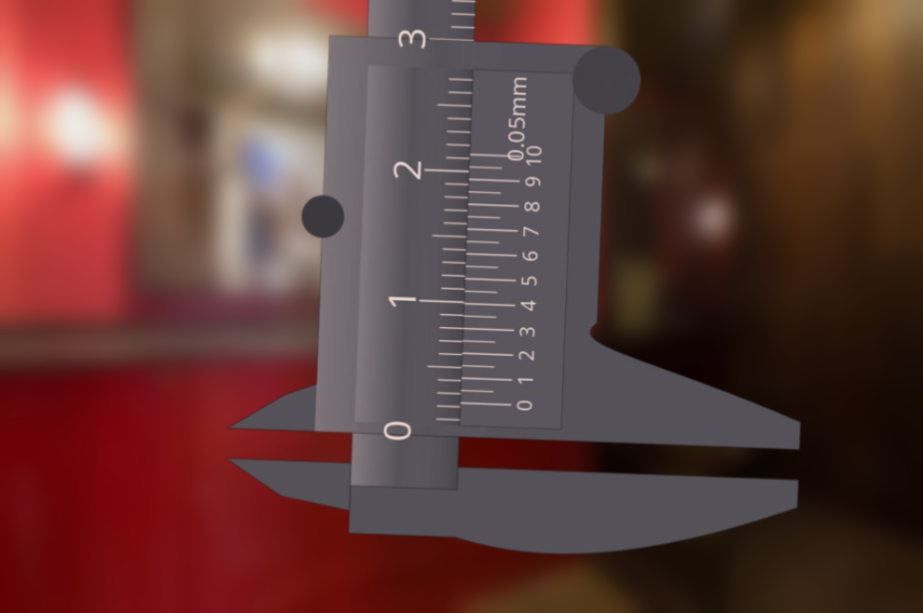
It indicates **2.3** mm
